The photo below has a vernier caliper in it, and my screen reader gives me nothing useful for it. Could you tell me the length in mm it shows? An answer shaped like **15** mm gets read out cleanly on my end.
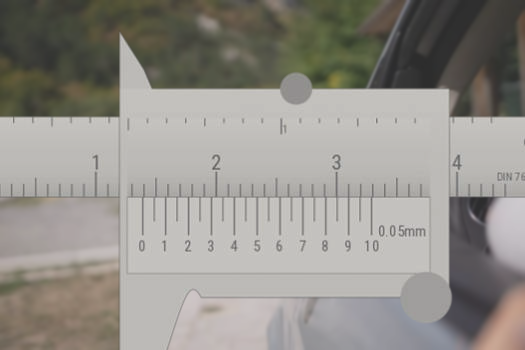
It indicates **13.9** mm
